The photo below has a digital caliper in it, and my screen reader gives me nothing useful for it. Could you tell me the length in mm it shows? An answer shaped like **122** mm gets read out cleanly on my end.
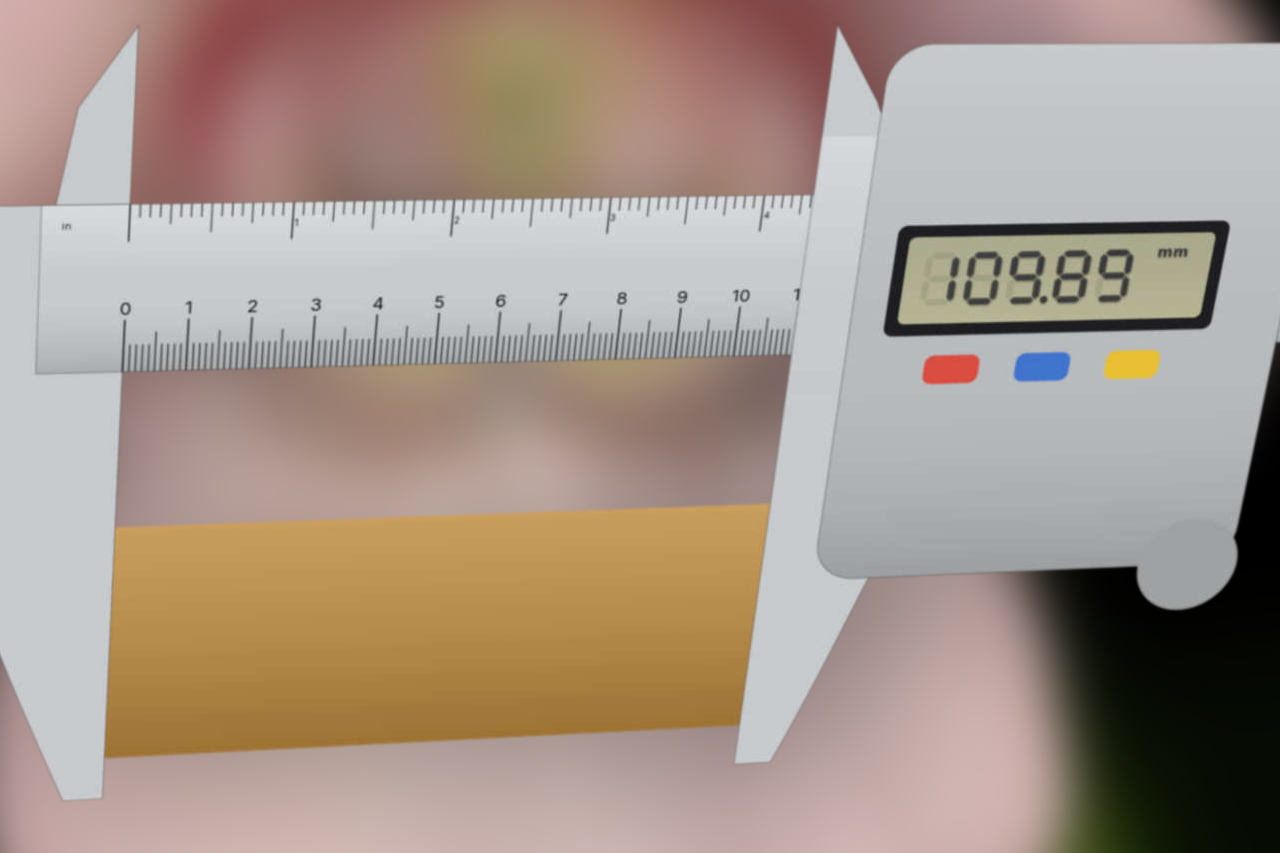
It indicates **109.89** mm
